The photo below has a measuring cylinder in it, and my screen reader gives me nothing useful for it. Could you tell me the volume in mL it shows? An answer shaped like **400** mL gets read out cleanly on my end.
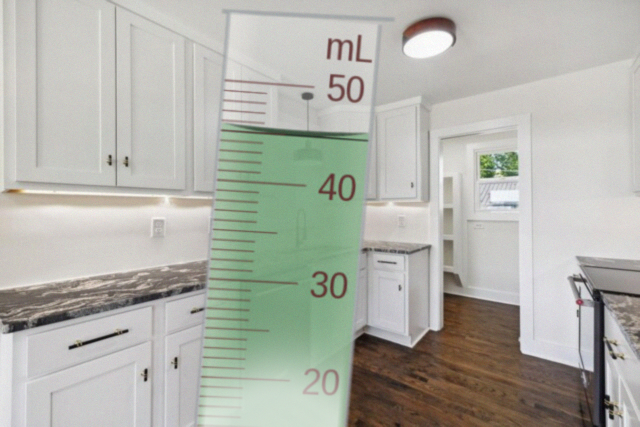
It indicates **45** mL
